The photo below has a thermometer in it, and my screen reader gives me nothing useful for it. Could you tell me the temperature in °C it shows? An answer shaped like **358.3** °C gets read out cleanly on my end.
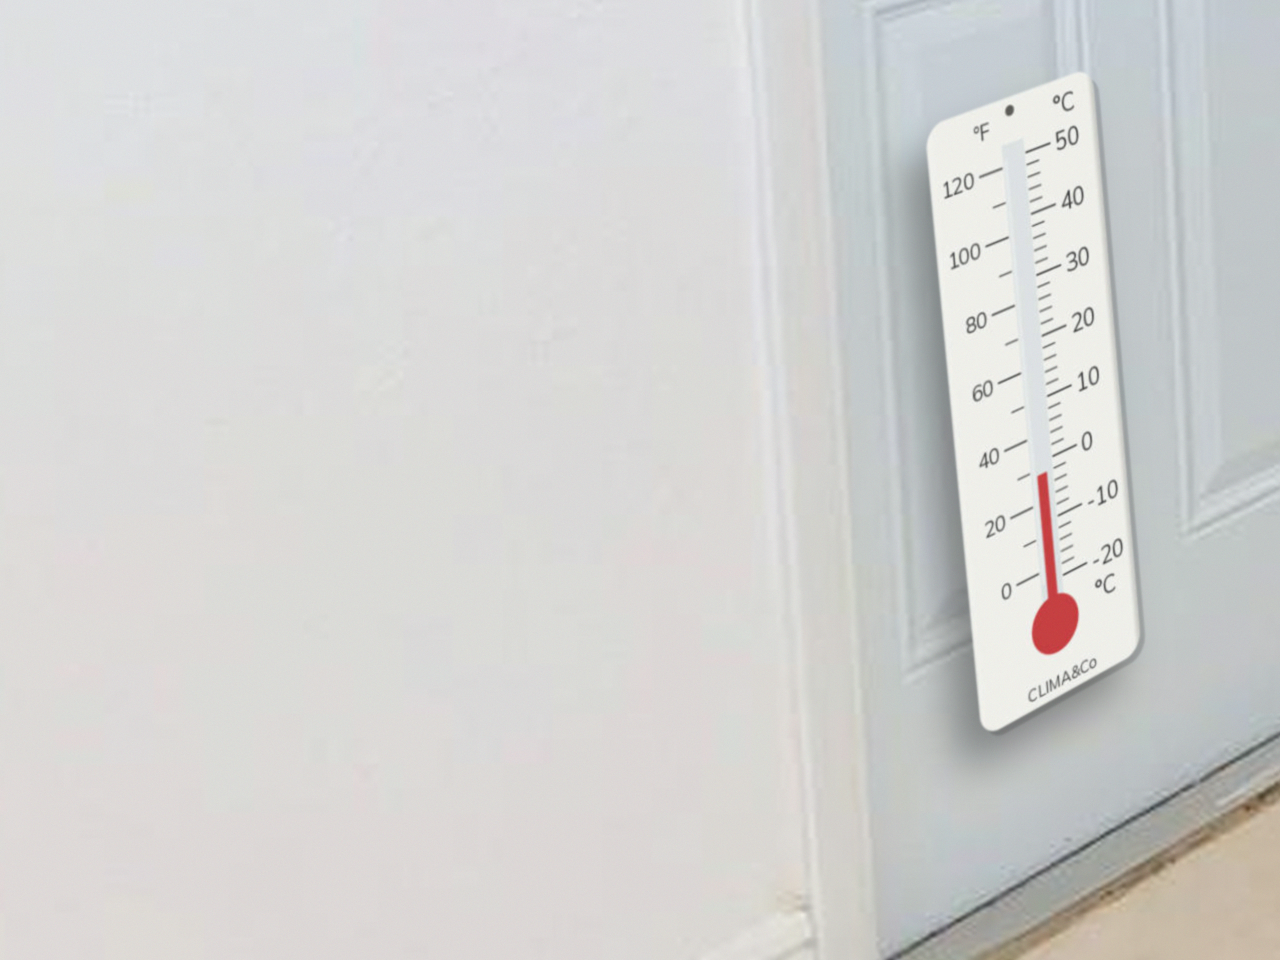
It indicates **-2** °C
